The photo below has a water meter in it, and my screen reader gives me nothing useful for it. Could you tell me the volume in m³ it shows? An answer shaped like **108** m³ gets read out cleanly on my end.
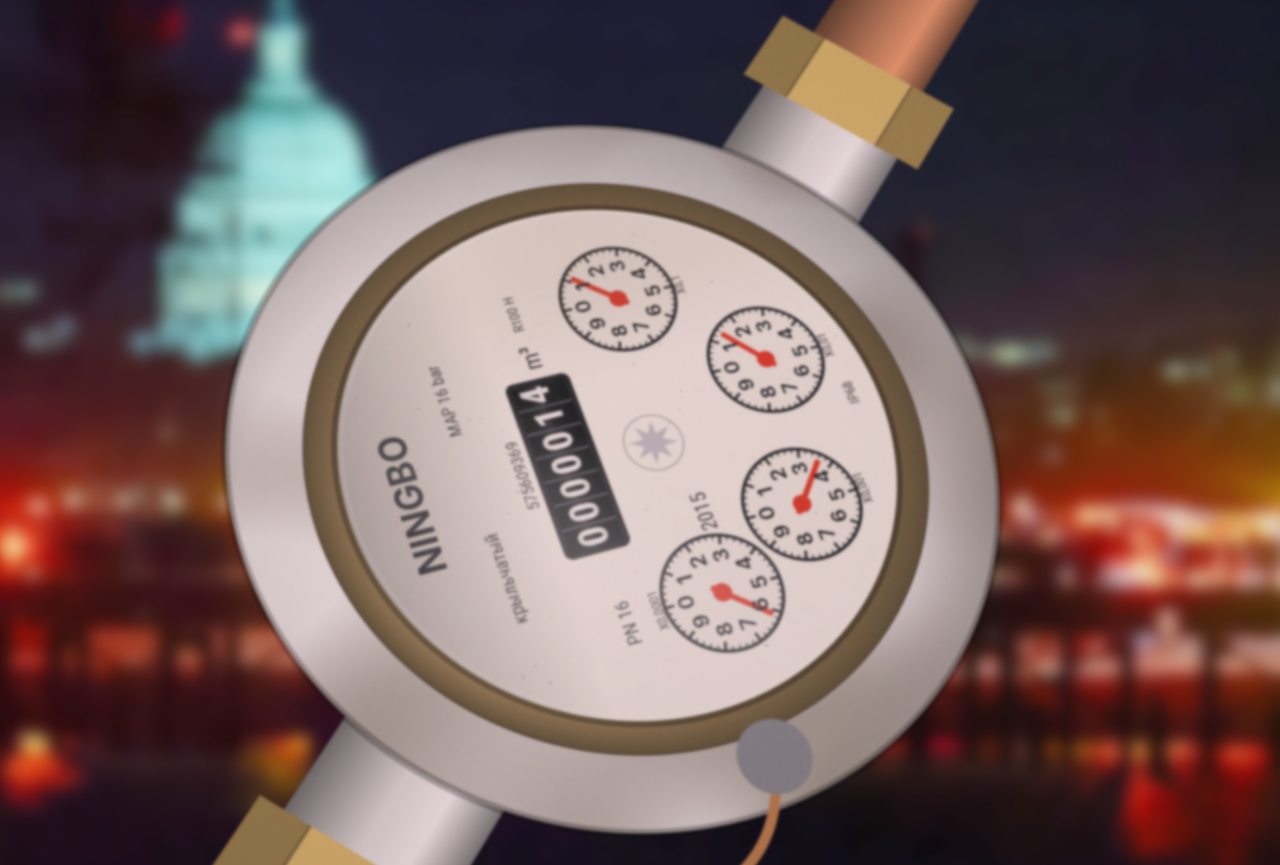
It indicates **14.1136** m³
